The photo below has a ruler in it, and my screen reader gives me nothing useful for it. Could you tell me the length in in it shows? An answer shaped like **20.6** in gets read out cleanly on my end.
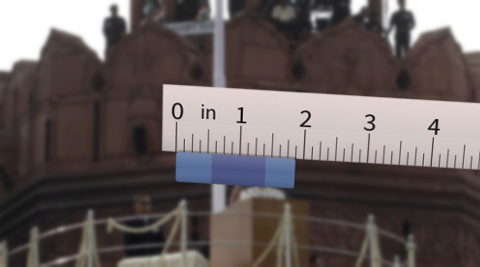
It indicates **1.875** in
